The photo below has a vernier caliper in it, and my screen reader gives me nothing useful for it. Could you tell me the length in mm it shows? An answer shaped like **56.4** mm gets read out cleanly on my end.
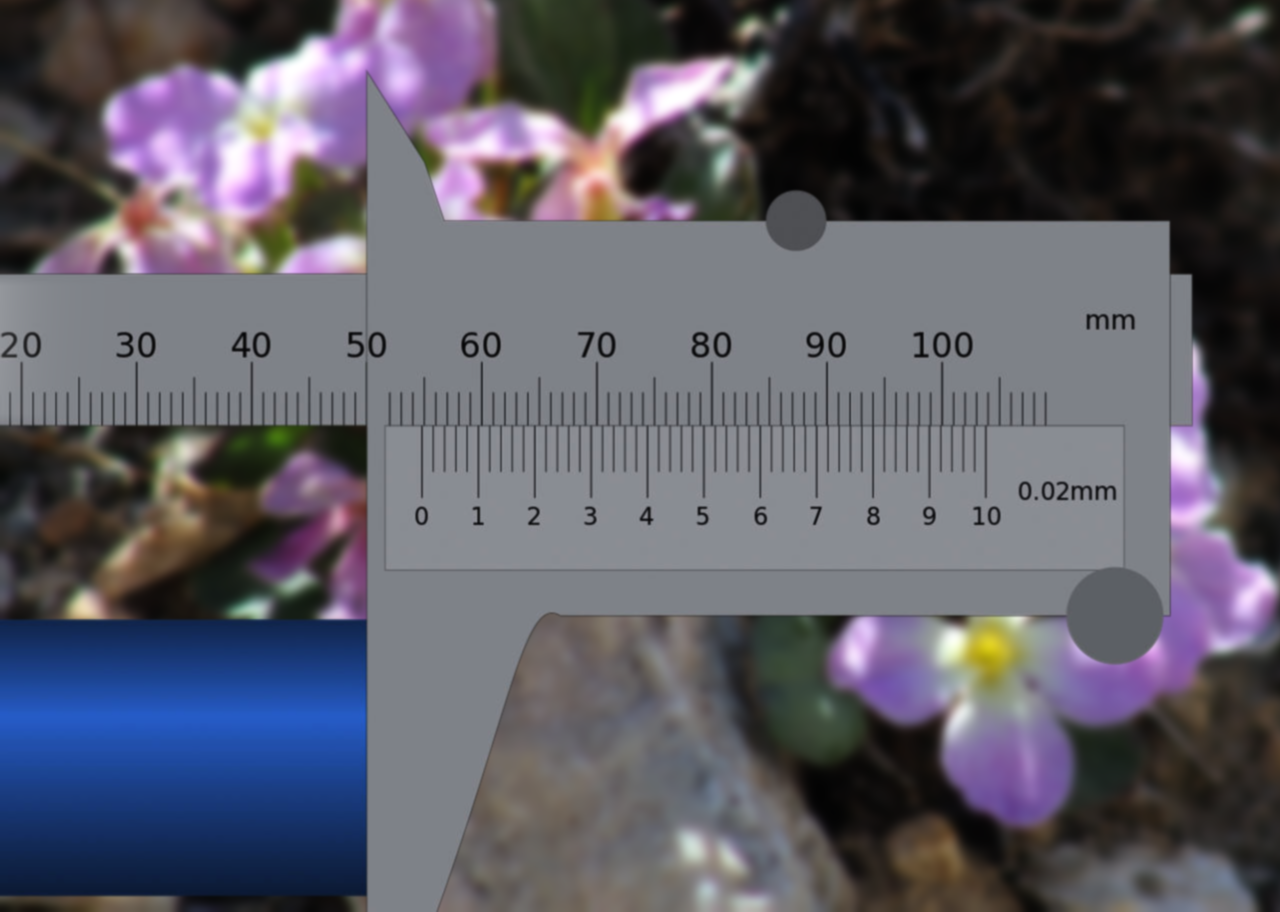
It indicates **54.8** mm
